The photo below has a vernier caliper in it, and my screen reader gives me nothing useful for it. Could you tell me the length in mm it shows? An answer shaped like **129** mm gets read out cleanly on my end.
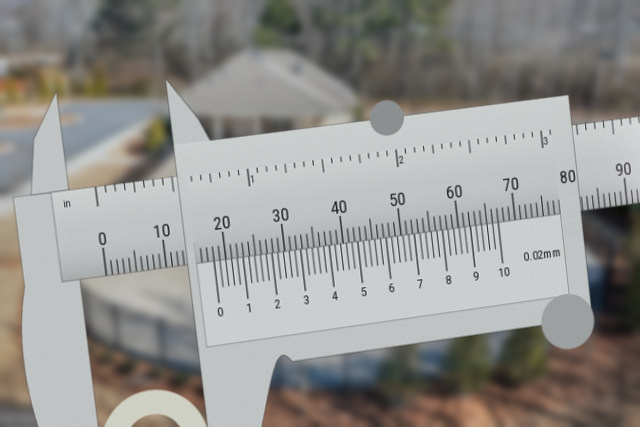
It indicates **18.0** mm
